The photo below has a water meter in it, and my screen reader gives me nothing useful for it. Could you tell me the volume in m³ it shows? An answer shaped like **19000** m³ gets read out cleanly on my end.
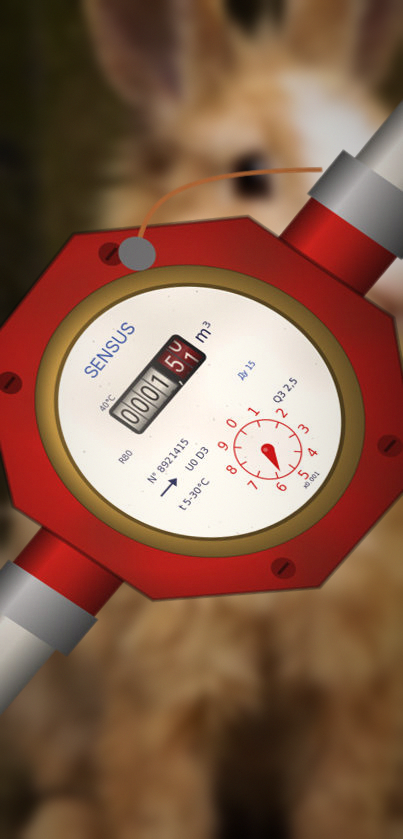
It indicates **1.505** m³
